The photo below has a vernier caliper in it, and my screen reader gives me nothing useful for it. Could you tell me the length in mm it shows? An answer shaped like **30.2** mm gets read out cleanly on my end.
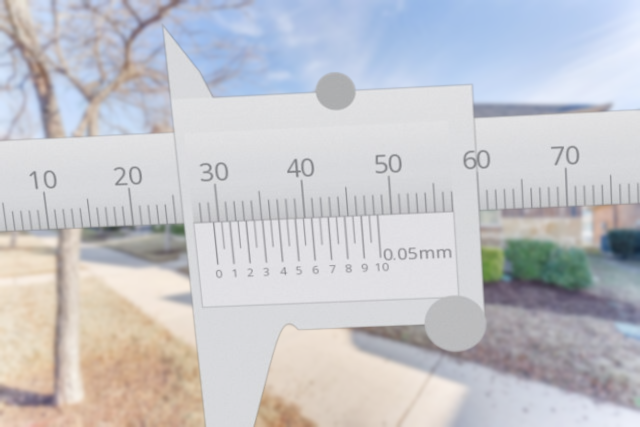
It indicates **29.4** mm
